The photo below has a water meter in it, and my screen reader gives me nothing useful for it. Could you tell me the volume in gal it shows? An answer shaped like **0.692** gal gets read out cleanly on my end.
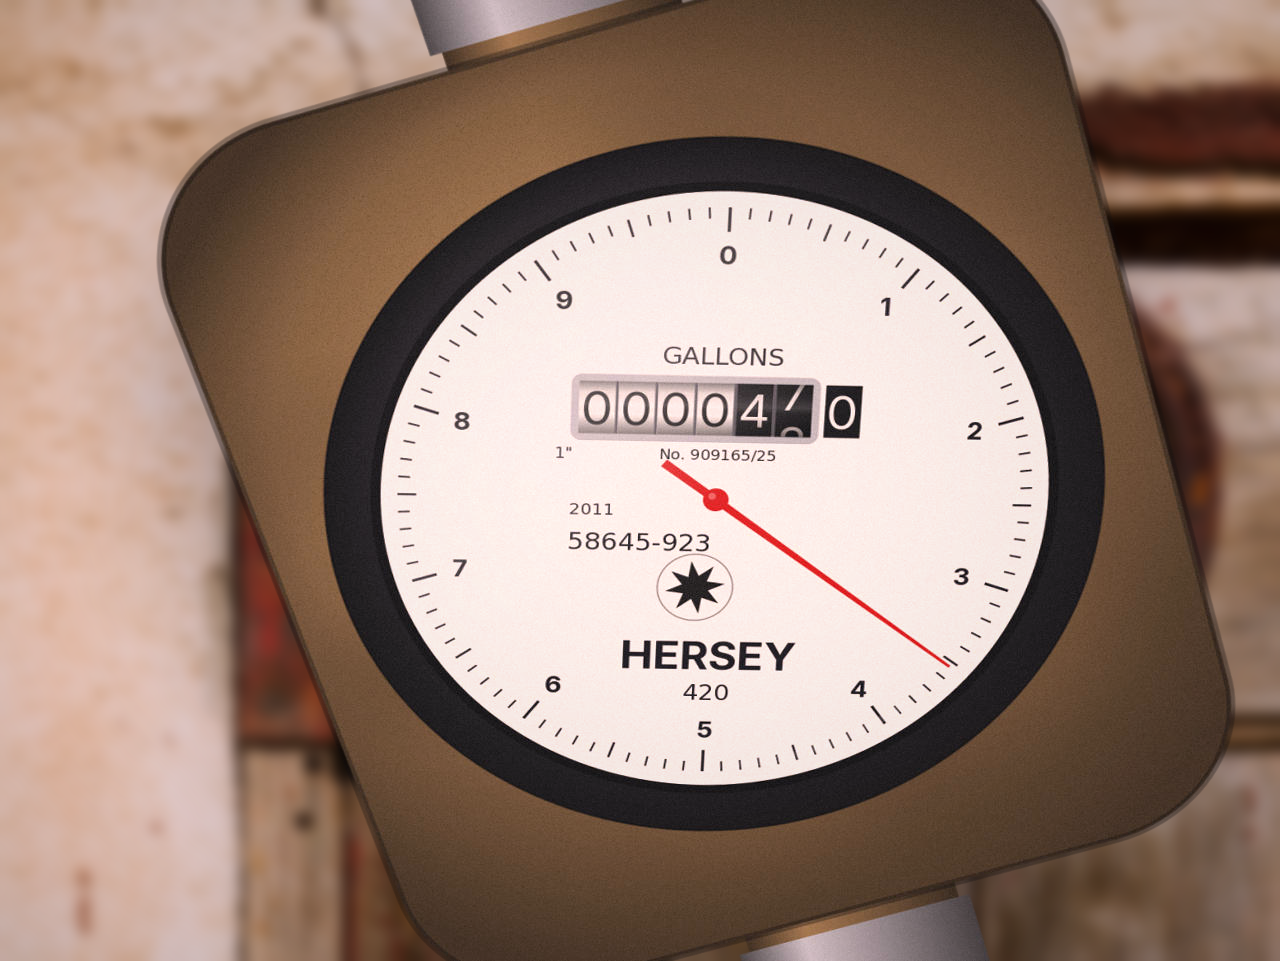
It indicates **473.5** gal
